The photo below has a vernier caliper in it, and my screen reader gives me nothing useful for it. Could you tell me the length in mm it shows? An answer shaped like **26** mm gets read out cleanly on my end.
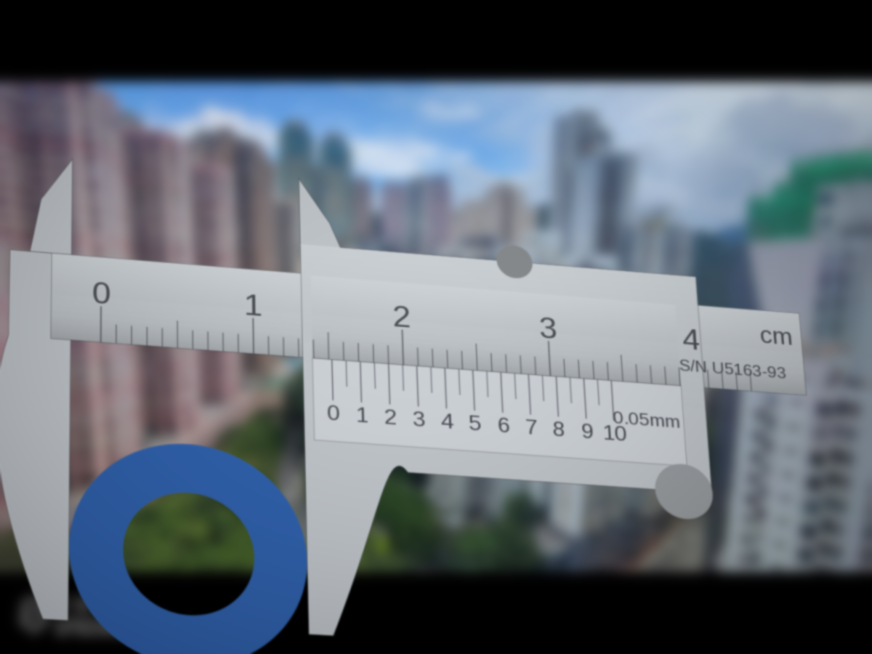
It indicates **15.2** mm
